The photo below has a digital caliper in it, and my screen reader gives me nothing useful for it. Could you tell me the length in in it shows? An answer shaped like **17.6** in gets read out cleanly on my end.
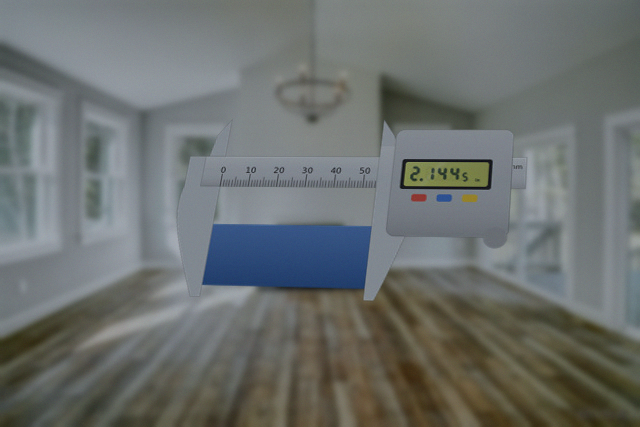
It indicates **2.1445** in
